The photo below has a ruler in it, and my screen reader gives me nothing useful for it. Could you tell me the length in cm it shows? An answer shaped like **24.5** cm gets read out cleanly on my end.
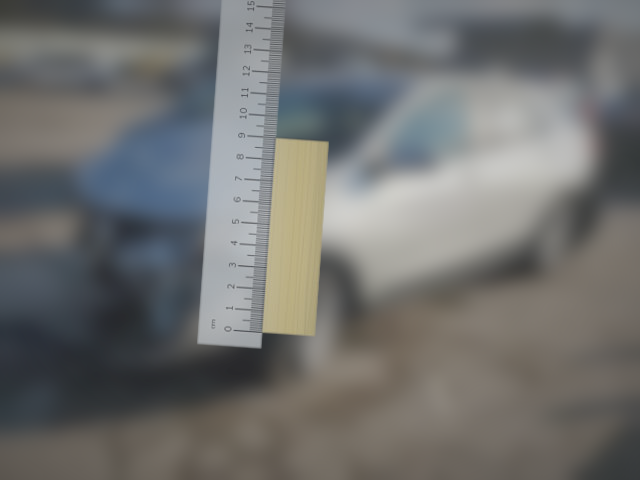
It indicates **9** cm
